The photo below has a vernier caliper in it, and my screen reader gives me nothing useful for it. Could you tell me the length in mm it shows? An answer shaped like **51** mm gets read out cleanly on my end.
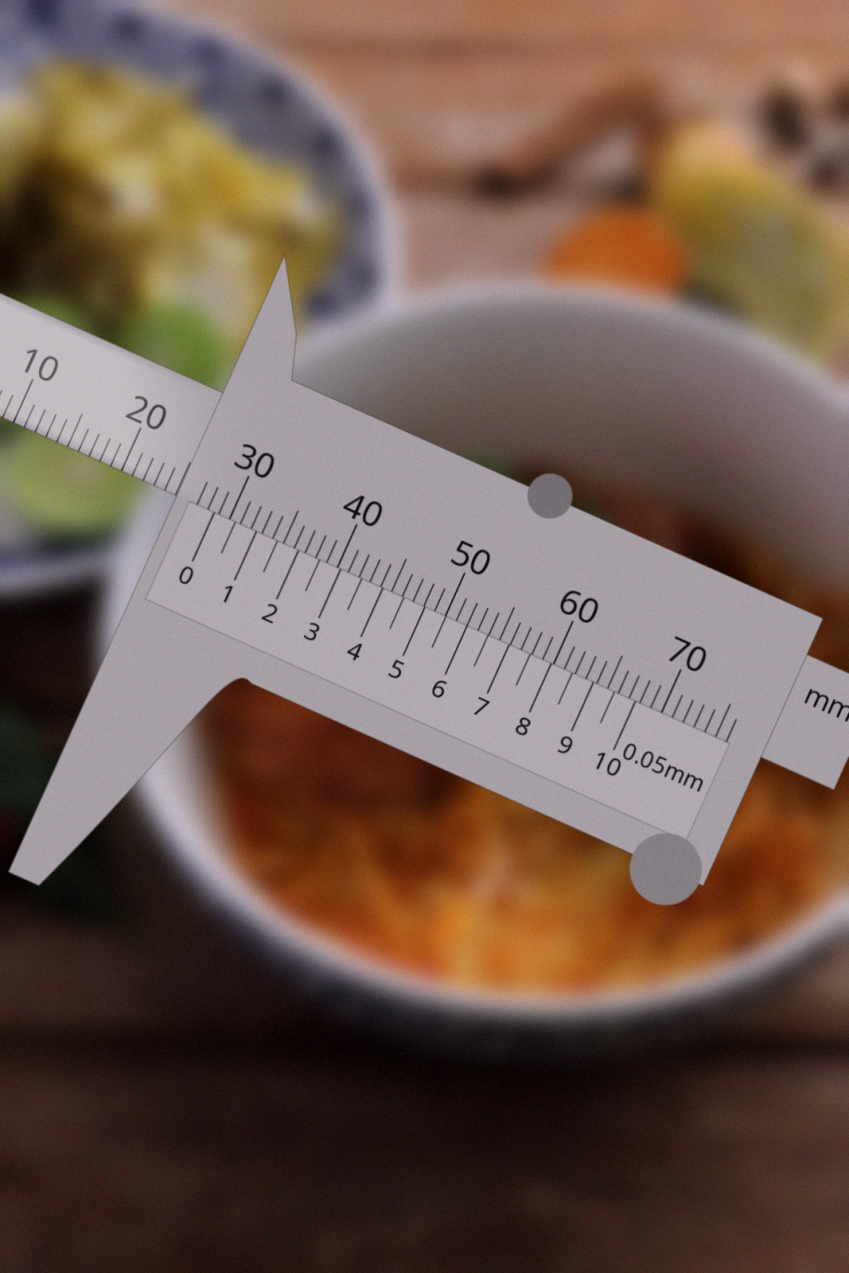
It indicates **28.6** mm
